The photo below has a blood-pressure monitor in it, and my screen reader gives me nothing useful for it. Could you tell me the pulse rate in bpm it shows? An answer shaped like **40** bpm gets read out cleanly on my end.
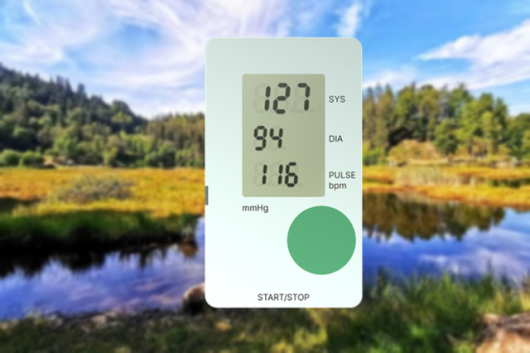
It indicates **116** bpm
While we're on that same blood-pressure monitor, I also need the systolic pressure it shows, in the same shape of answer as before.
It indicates **127** mmHg
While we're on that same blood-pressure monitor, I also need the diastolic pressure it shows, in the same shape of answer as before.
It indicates **94** mmHg
